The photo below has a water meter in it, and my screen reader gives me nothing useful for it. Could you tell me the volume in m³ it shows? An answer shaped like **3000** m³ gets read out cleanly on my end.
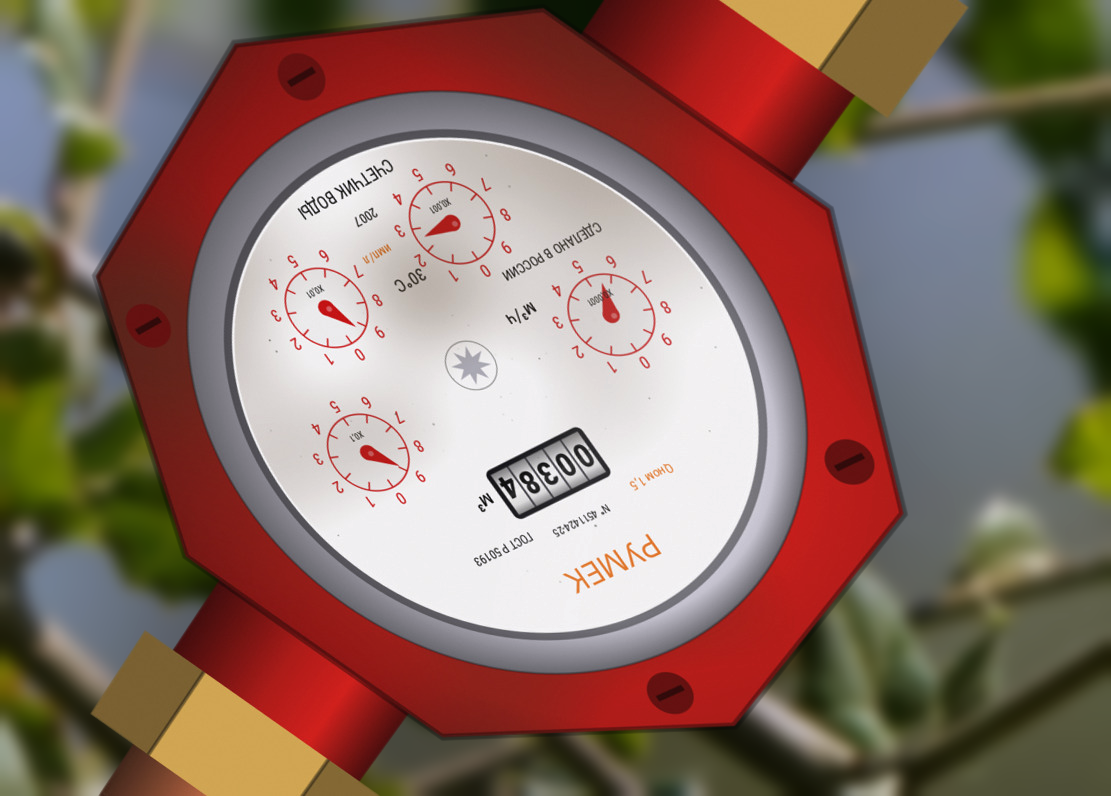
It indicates **383.8925** m³
